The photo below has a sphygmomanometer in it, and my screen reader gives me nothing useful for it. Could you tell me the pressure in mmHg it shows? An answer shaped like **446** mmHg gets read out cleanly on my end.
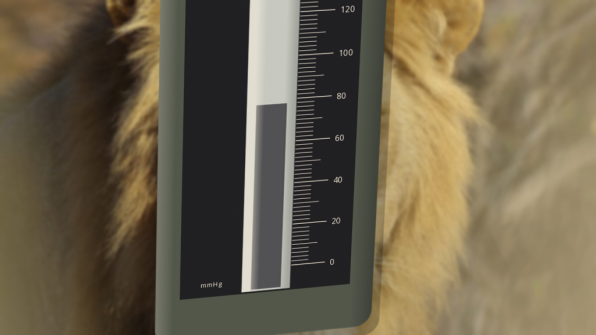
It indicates **78** mmHg
